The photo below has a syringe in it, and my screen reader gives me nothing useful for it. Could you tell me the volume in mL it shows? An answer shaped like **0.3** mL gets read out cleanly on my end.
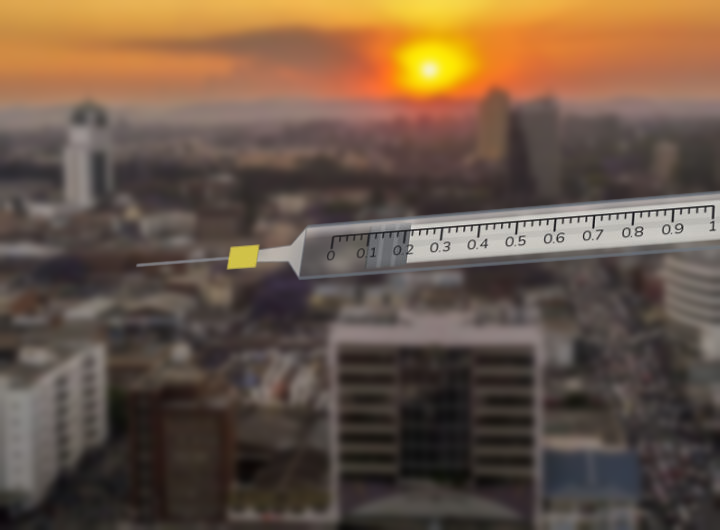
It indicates **0.1** mL
